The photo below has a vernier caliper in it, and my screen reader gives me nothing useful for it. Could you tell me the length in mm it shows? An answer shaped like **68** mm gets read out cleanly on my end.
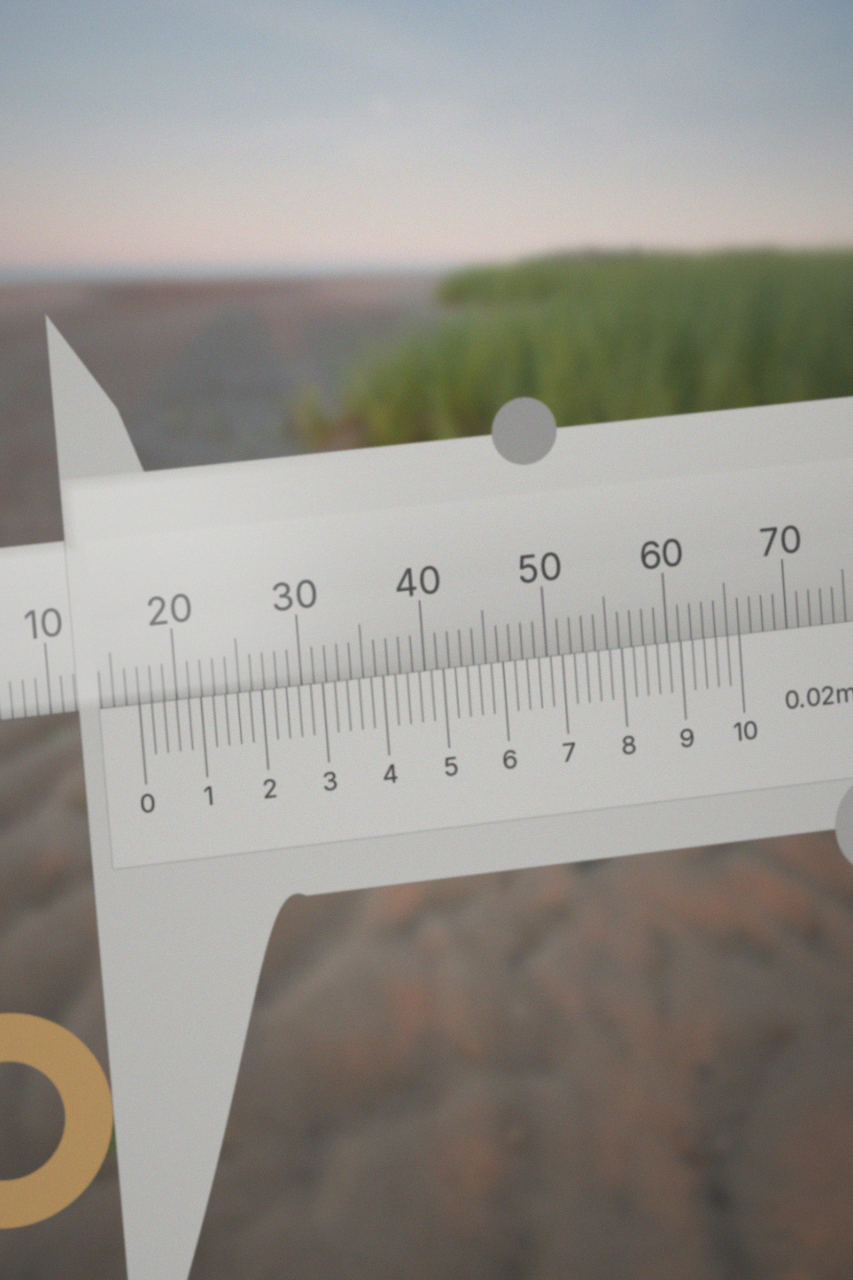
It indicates **17.0** mm
